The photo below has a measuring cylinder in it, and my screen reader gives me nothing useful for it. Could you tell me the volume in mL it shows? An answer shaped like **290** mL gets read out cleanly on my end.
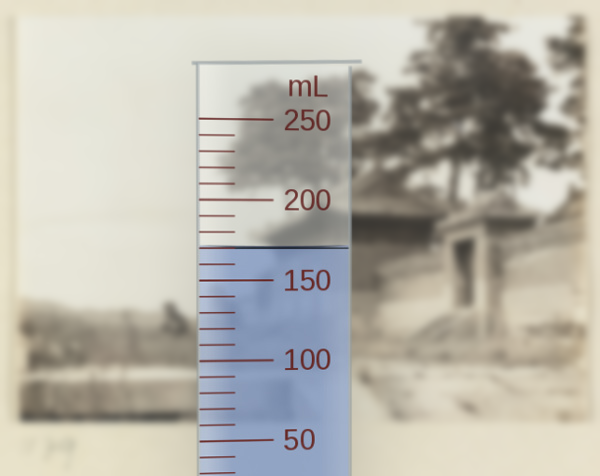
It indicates **170** mL
